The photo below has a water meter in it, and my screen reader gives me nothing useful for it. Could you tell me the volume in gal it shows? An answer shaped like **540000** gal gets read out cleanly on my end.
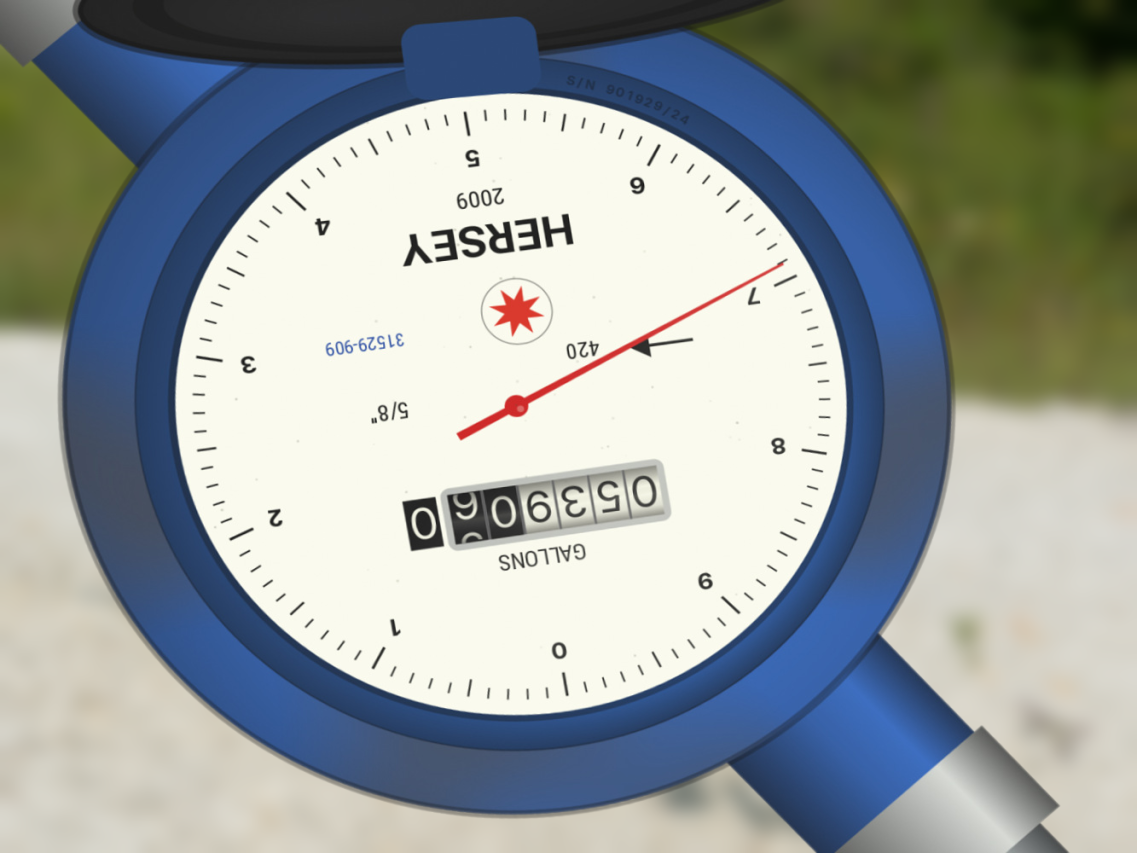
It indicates **539056.9** gal
